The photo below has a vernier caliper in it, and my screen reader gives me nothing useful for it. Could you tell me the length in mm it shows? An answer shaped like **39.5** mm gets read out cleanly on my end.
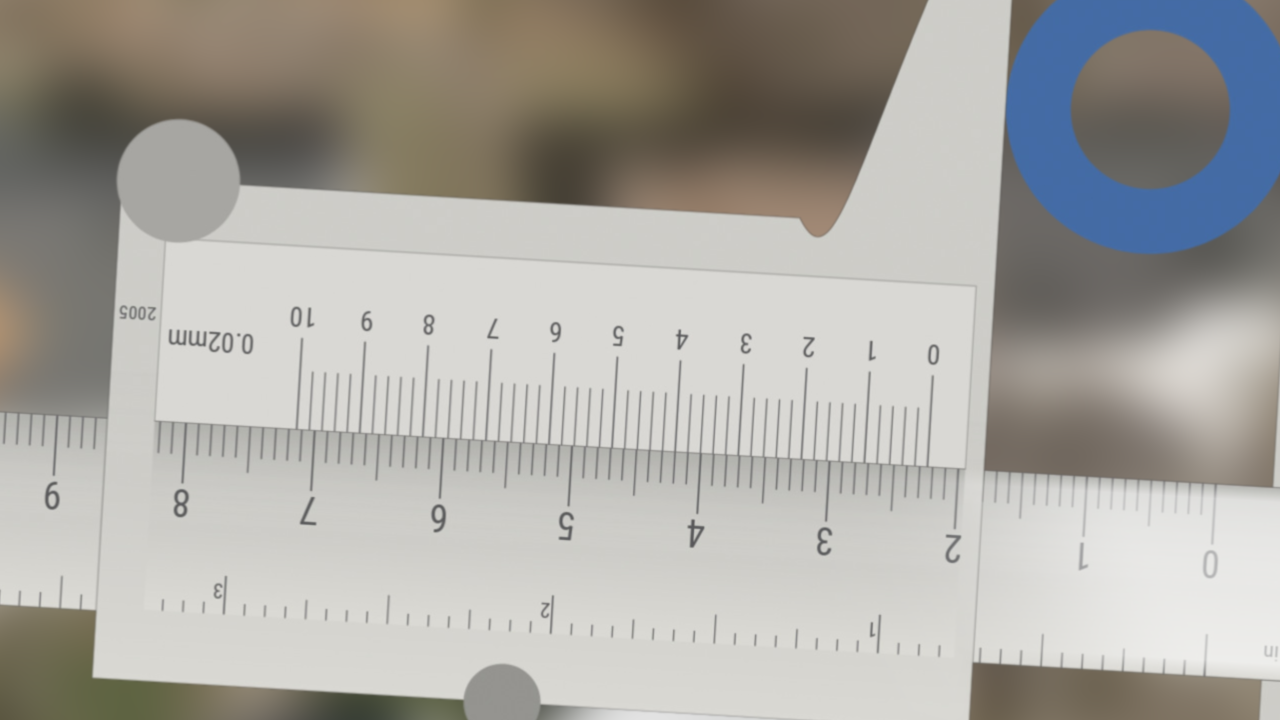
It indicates **22.4** mm
